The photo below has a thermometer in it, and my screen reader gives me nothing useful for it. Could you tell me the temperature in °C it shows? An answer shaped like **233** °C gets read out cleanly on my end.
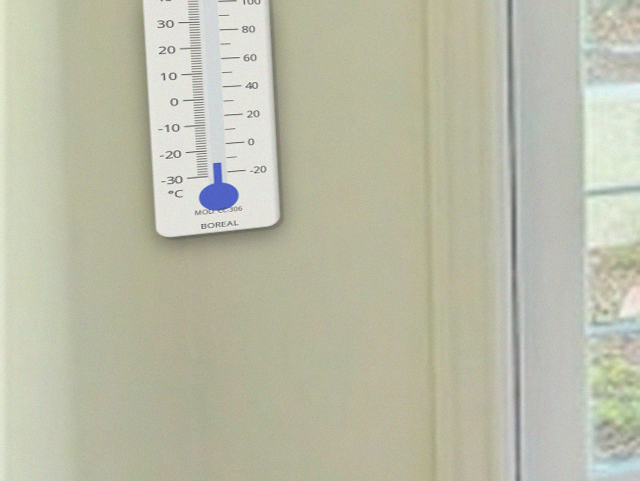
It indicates **-25** °C
